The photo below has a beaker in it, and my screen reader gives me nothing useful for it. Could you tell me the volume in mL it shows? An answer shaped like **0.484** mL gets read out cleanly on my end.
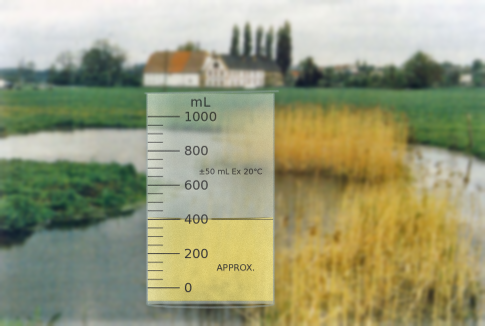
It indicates **400** mL
